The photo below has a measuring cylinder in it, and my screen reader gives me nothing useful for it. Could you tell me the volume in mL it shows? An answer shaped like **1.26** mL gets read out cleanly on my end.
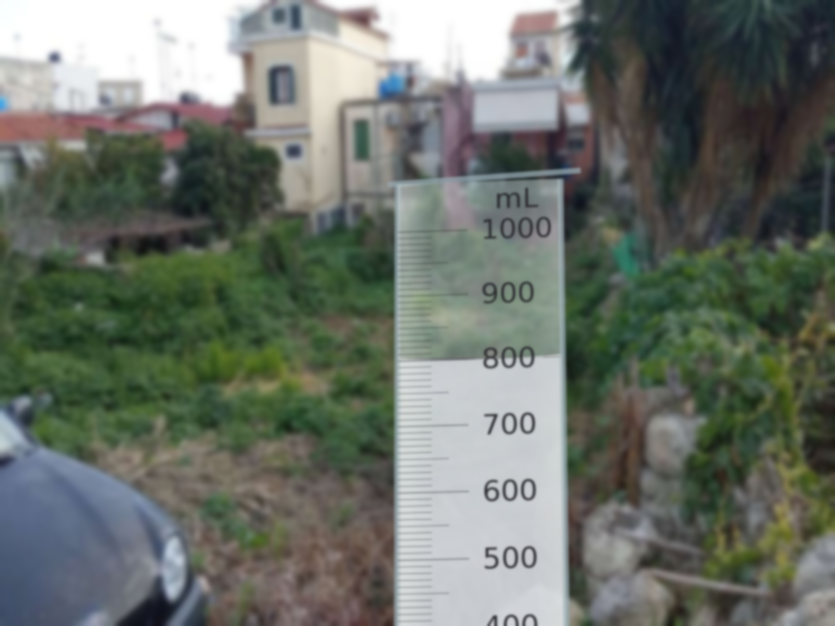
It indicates **800** mL
